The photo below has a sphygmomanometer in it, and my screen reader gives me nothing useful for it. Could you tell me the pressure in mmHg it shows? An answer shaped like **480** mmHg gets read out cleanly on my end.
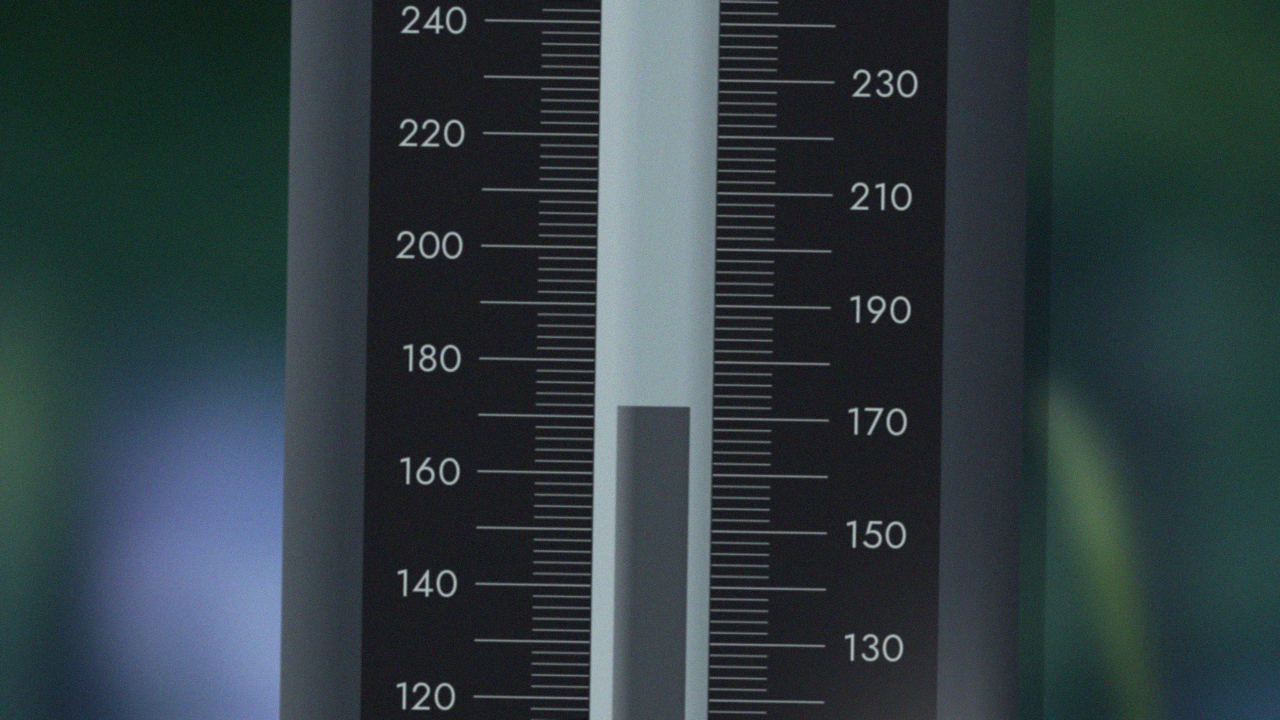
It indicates **172** mmHg
